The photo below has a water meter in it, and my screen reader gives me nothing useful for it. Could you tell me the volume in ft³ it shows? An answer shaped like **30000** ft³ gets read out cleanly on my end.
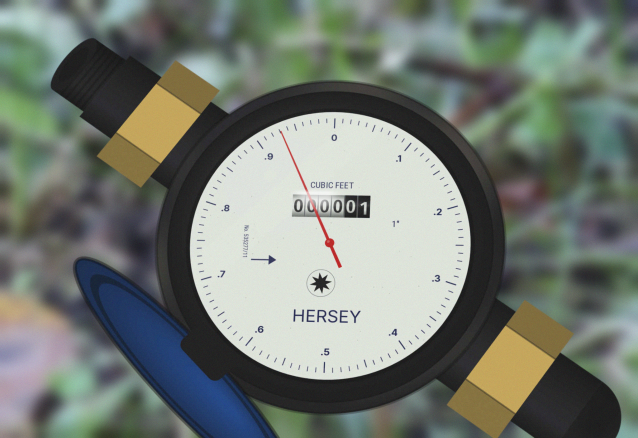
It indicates **0.93** ft³
